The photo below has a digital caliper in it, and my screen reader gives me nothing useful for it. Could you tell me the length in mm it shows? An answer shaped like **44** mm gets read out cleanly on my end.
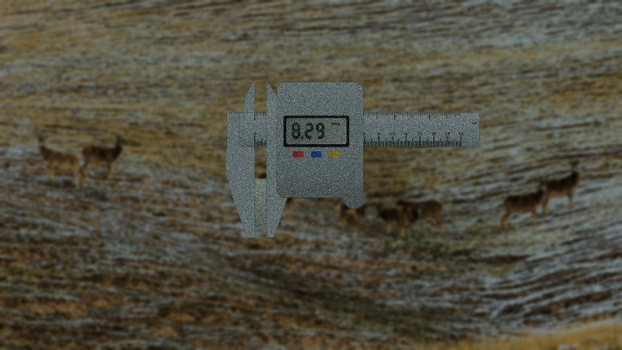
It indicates **8.29** mm
